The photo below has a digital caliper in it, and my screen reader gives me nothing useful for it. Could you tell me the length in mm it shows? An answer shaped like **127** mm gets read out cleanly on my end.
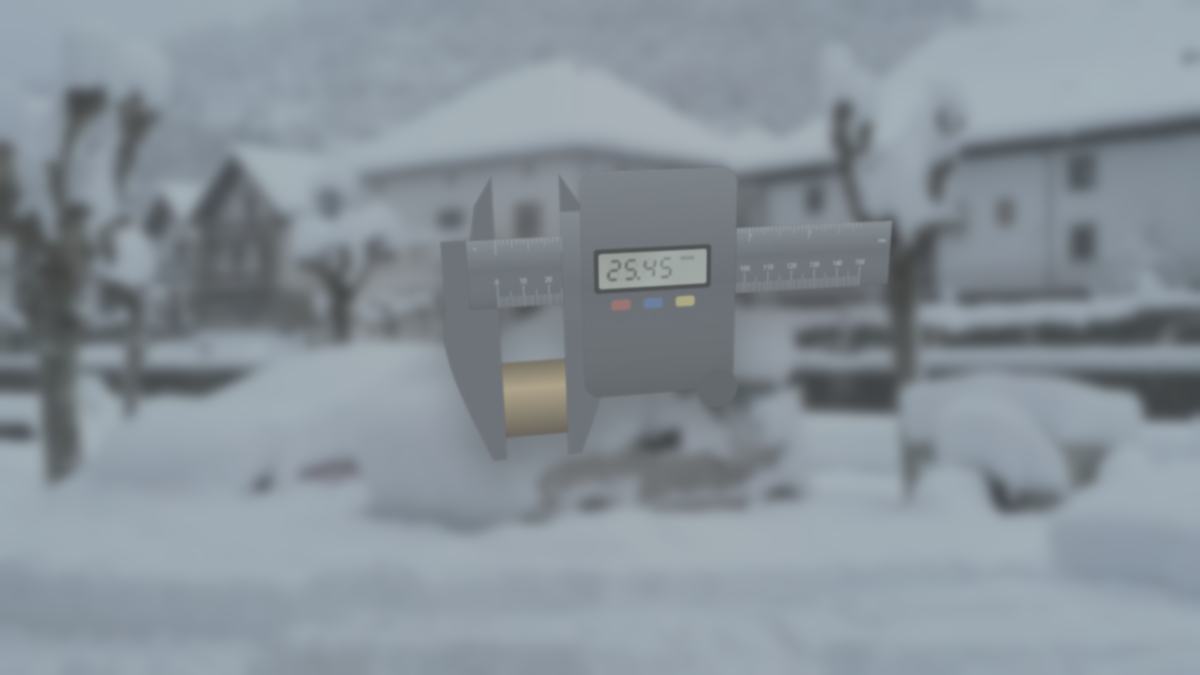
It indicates **25.45** mm
